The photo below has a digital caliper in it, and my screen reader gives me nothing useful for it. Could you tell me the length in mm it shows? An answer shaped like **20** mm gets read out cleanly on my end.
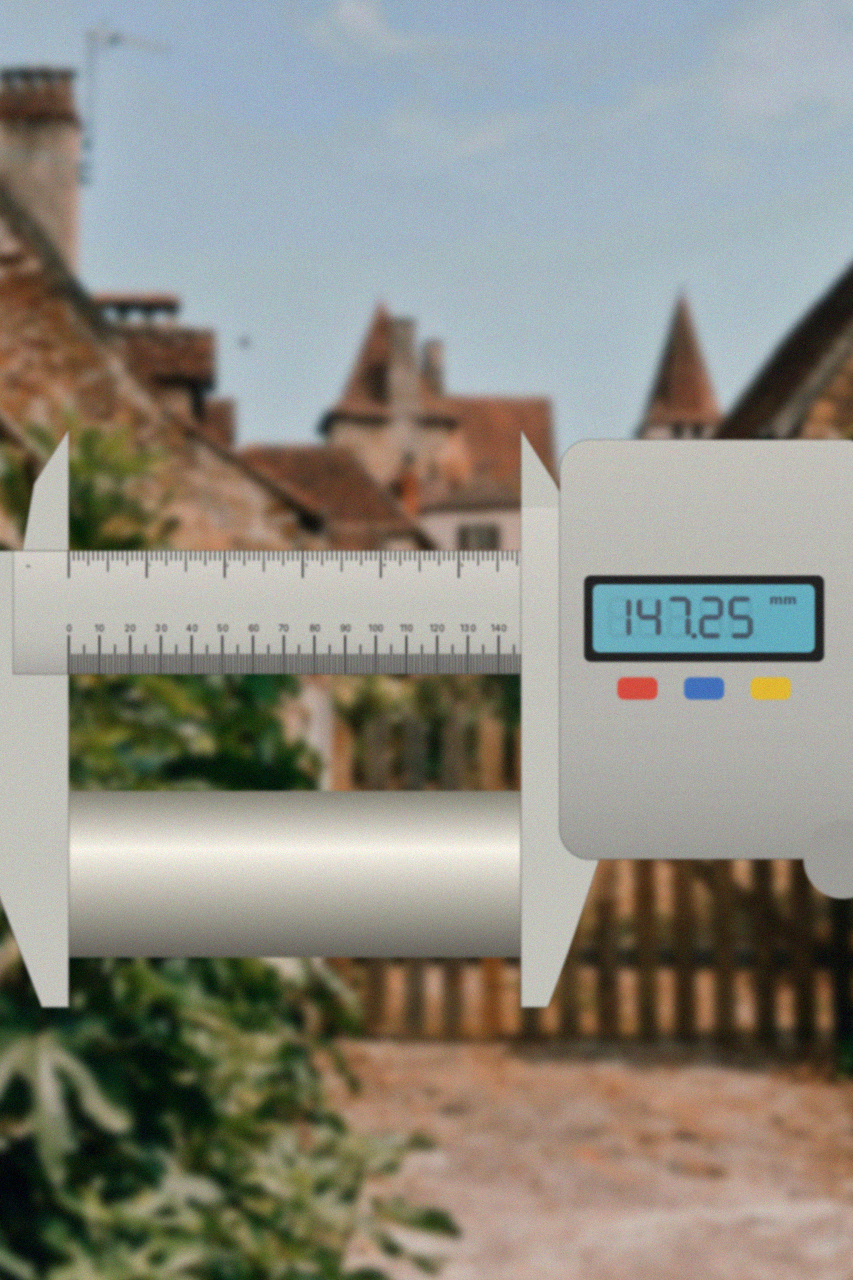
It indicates **147.25** mm
